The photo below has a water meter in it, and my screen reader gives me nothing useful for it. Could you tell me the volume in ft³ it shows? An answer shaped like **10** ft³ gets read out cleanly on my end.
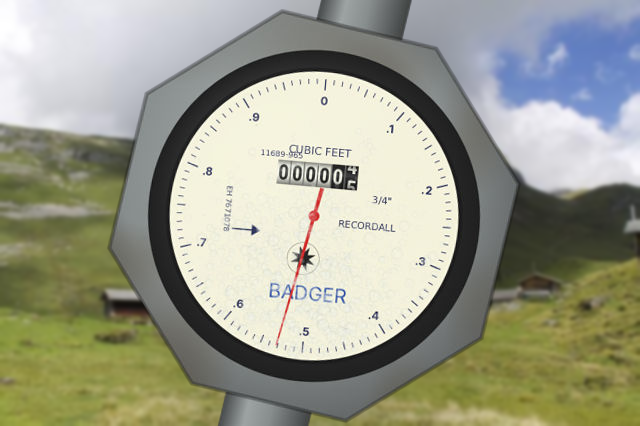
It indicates **4.53** ft³
